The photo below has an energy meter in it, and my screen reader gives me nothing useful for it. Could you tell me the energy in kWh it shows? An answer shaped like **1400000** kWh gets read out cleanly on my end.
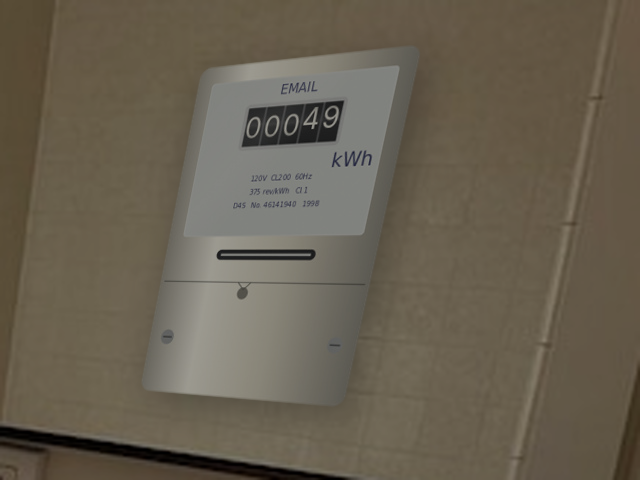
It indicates **49** kWh
